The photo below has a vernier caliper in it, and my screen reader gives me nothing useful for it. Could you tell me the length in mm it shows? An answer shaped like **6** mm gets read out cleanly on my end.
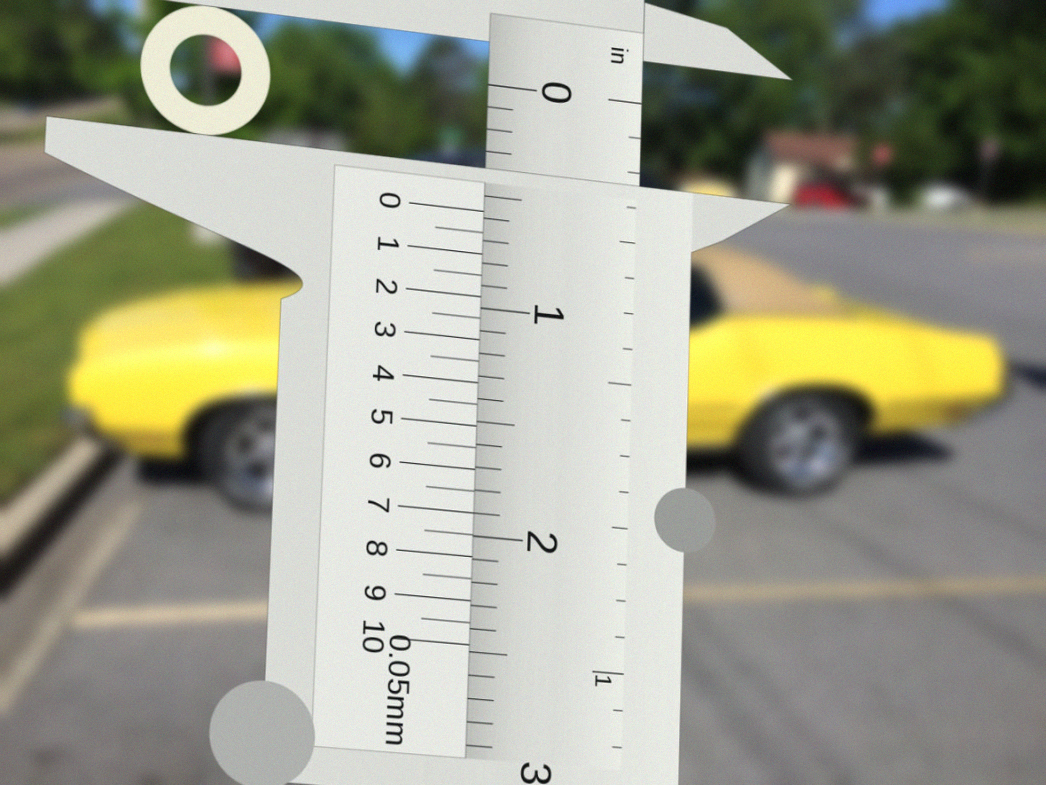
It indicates **5.70** mm
